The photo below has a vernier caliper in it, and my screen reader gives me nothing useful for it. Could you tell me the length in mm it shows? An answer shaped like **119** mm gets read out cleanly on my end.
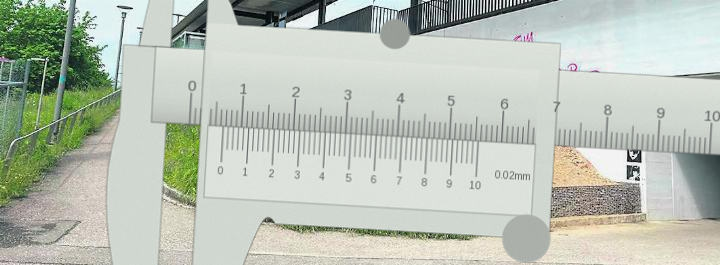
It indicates **6.5** mm
